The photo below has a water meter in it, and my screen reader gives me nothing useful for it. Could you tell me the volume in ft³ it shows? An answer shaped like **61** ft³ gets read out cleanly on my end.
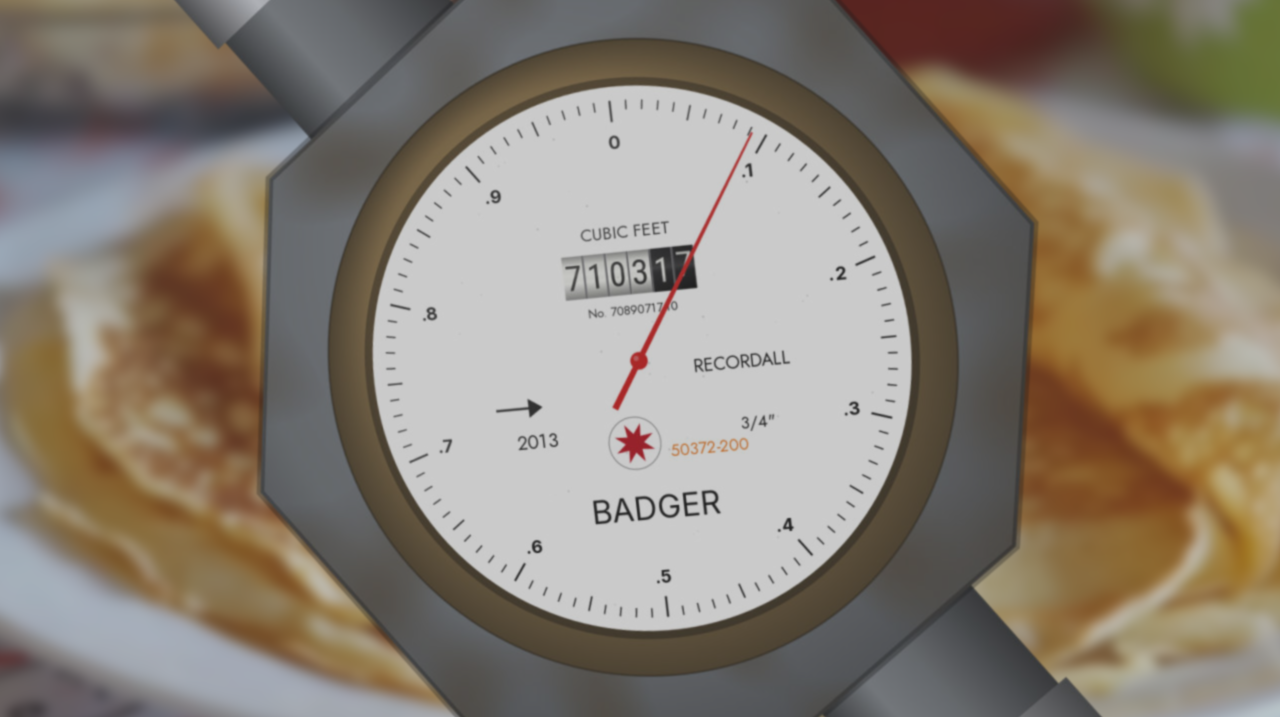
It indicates **710317.09** ft³
